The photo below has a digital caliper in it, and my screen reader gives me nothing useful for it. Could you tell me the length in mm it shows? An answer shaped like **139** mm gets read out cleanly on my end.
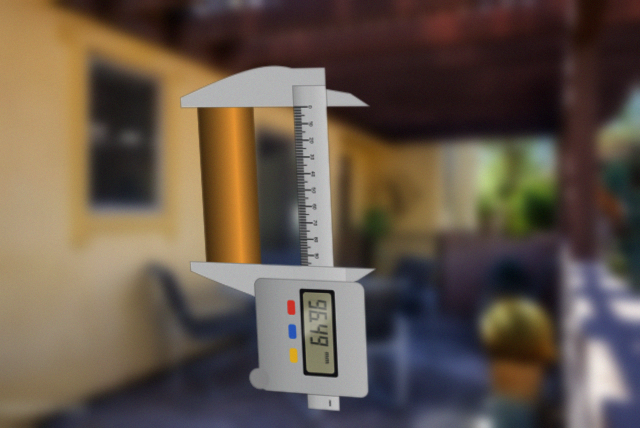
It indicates **96.49** mm
